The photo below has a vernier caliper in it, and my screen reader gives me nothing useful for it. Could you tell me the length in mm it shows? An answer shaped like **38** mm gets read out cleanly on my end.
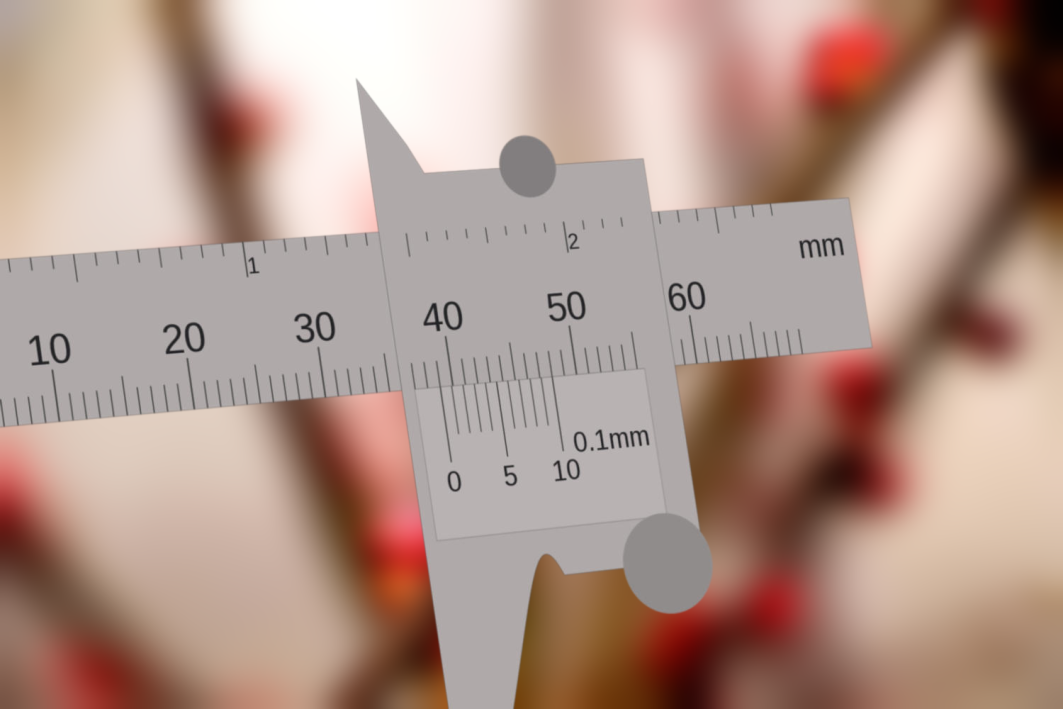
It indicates **39.0** mm
